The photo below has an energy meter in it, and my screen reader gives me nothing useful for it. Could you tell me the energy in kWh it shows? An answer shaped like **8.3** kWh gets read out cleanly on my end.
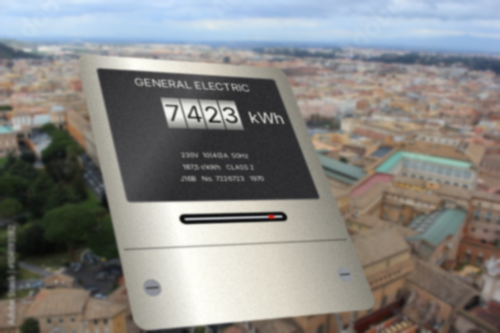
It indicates **7423** kWh
